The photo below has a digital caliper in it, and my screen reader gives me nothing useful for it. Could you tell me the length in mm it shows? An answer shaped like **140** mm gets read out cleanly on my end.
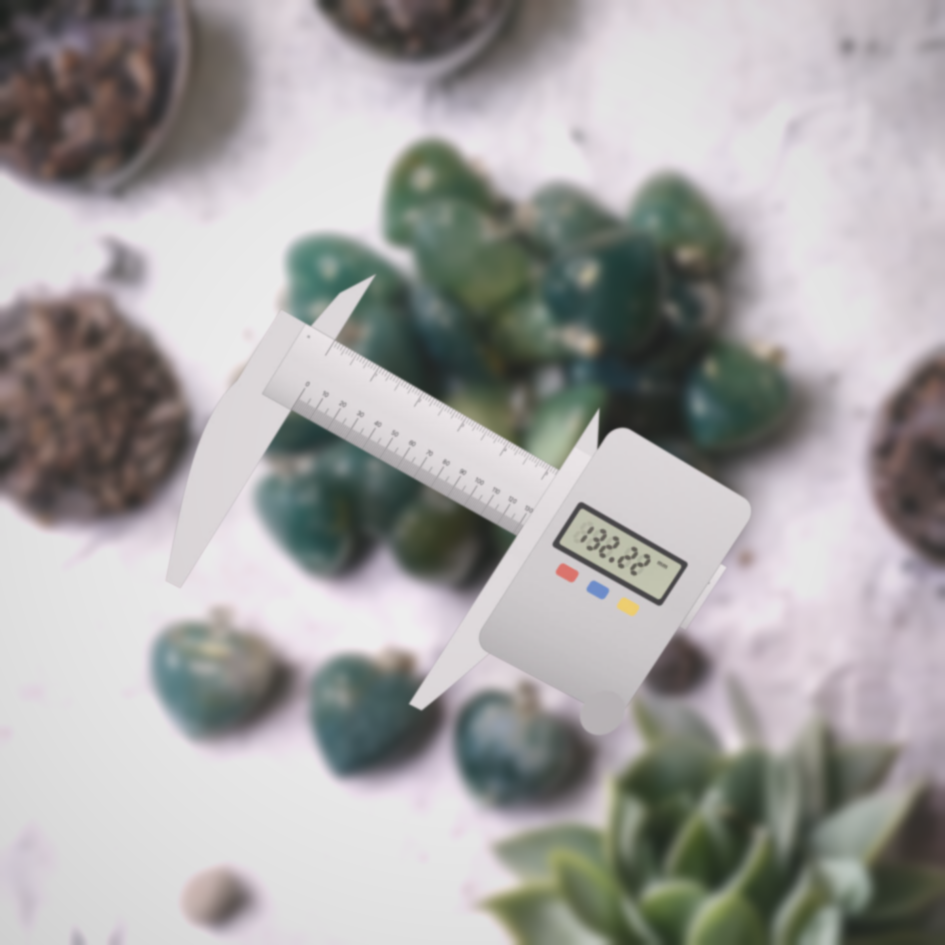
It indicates **132.22** mm
